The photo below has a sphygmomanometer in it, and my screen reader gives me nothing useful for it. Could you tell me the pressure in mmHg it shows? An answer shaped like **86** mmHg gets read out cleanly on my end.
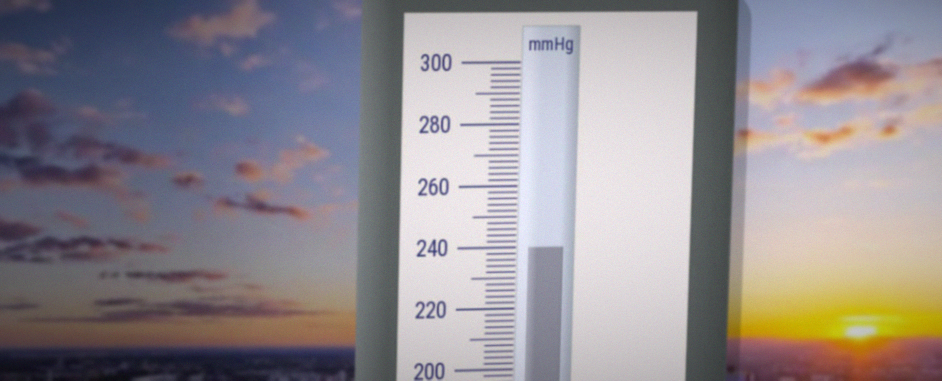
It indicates **240** mmHg
